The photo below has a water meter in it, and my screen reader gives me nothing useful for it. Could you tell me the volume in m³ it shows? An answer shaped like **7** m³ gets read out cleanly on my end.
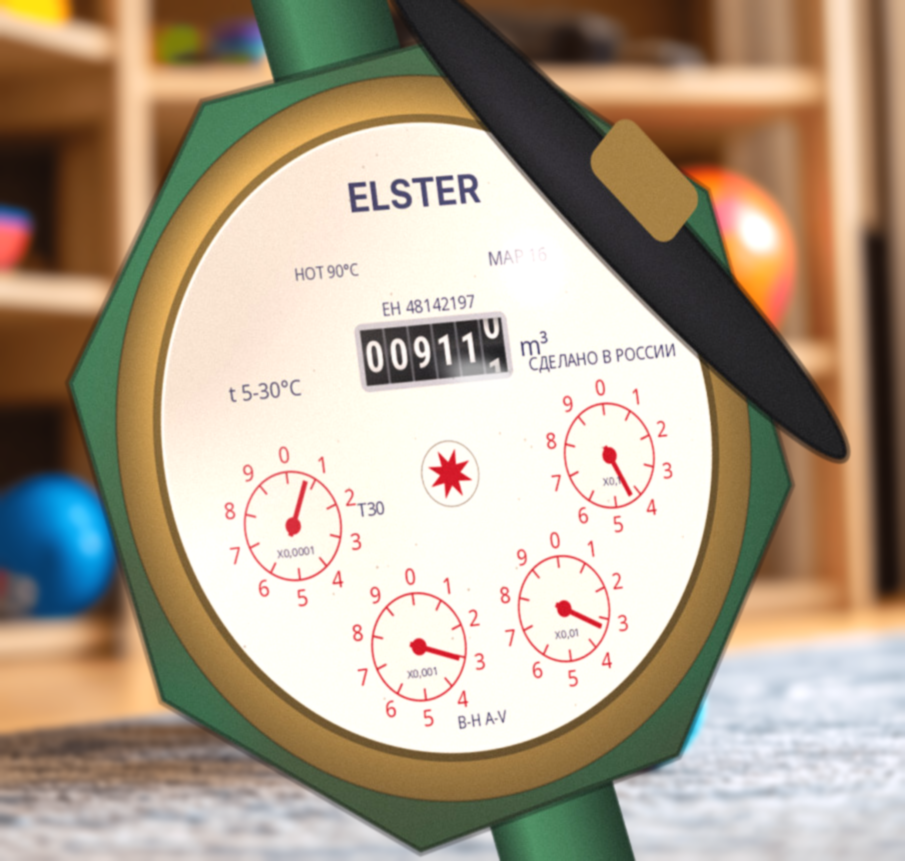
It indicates **9110.4330** m³
